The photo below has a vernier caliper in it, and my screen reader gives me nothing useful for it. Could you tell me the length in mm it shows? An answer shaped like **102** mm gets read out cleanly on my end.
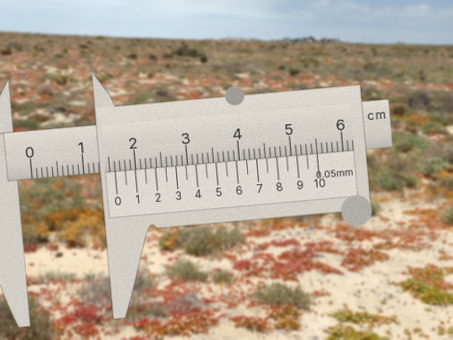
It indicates **16.0** mm
